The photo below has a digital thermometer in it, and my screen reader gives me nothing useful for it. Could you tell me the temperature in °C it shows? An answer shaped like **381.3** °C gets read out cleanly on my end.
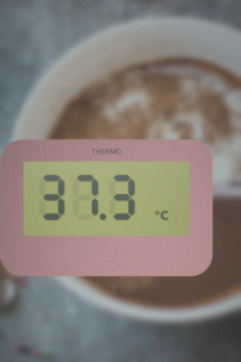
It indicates **37.3** °C
